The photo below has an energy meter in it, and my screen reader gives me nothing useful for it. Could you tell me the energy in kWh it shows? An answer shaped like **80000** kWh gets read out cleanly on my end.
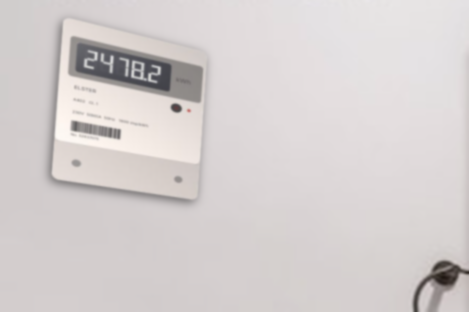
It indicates **2478.2** kWh
